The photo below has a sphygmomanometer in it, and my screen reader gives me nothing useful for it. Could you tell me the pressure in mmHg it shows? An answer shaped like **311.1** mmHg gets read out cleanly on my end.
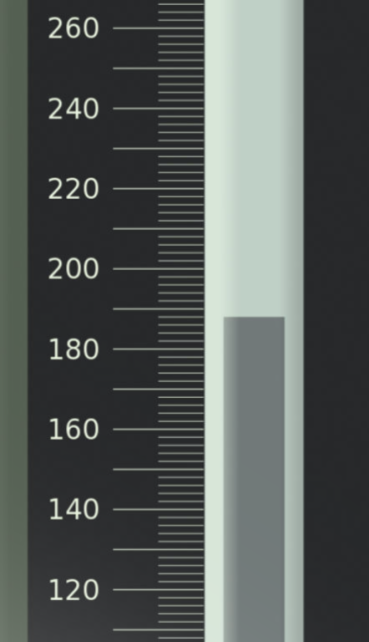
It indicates **188** mmHg
